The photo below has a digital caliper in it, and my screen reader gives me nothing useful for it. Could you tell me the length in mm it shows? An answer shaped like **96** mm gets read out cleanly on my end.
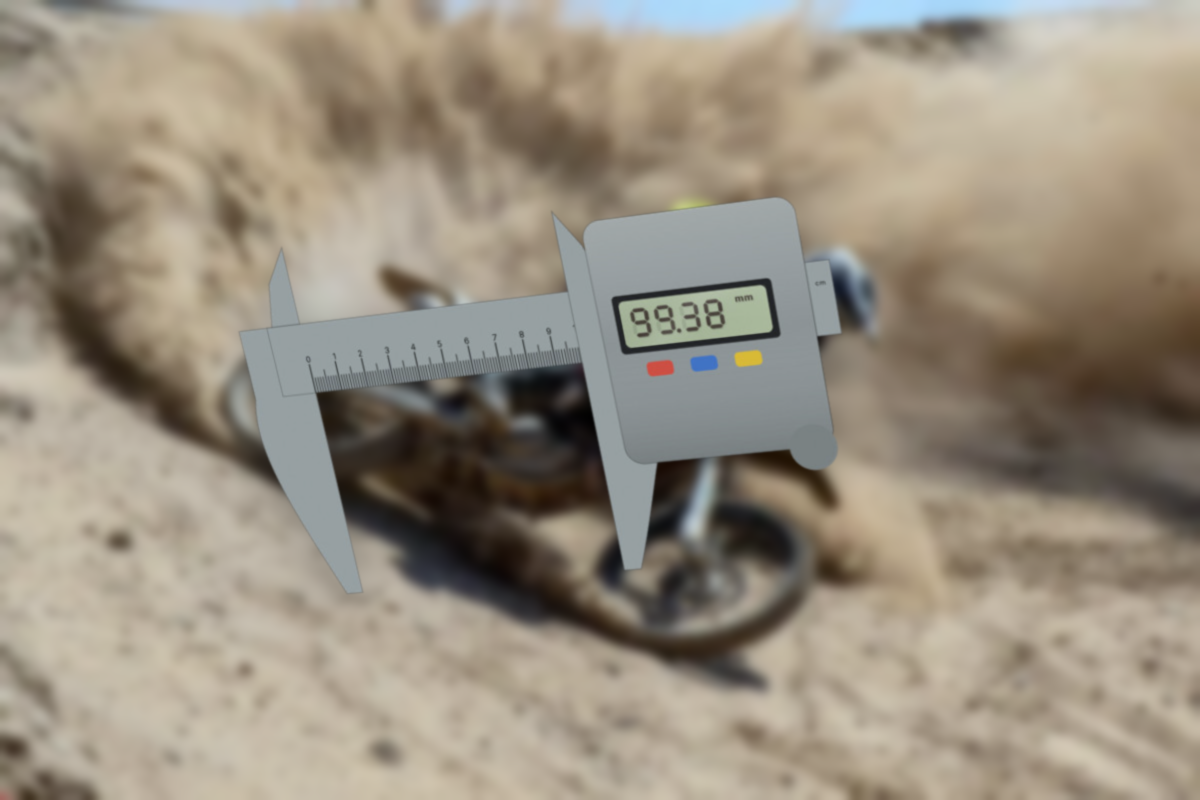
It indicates **99.38** mm
